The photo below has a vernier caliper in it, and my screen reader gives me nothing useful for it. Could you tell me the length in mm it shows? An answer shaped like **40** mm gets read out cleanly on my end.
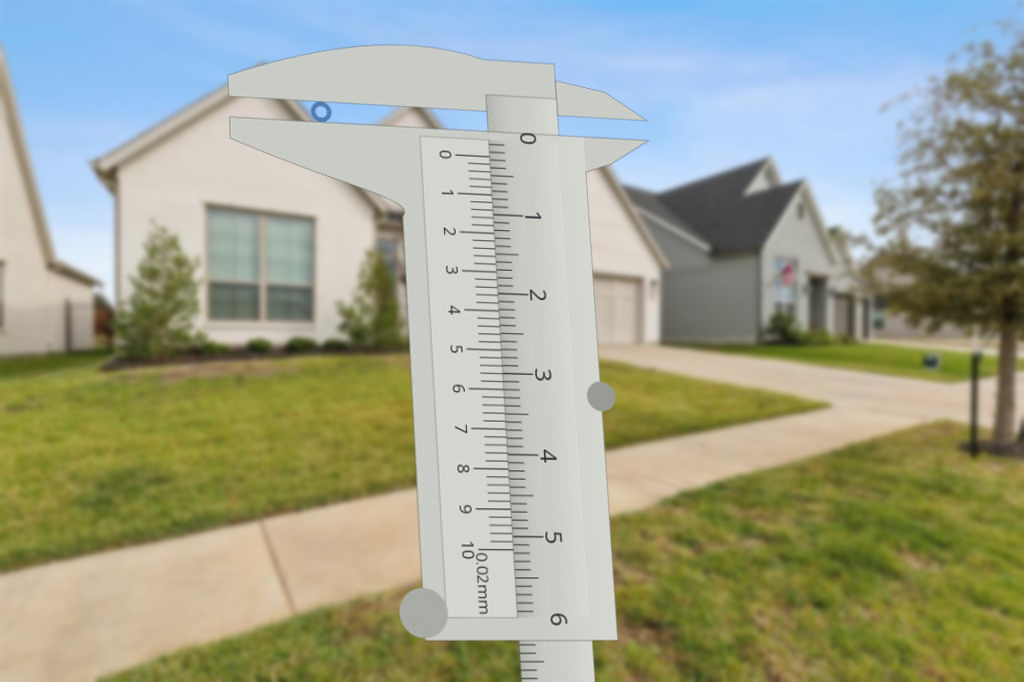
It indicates **2.6** mm
